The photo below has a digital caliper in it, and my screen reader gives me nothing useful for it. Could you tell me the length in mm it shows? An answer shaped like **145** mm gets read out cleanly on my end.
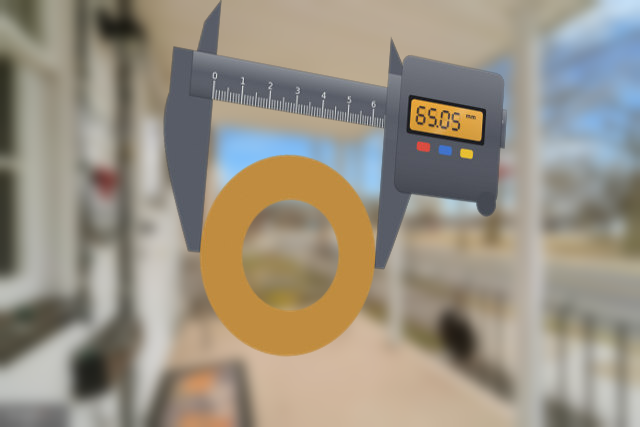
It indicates **65.05** mm
